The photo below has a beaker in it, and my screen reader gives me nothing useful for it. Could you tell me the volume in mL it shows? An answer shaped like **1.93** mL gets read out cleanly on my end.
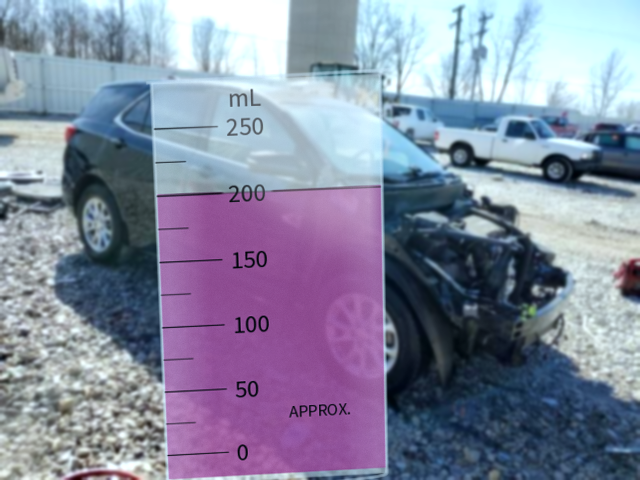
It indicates **200** mL
